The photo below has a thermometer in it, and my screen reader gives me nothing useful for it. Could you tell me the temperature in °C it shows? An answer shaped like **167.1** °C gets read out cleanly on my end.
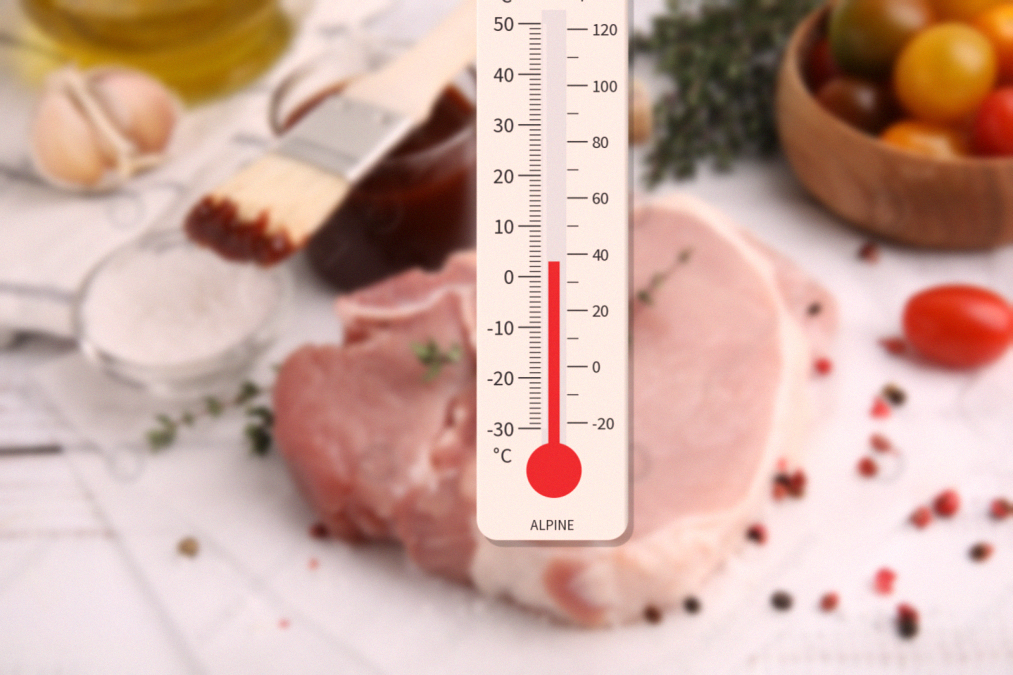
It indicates **3** °C
